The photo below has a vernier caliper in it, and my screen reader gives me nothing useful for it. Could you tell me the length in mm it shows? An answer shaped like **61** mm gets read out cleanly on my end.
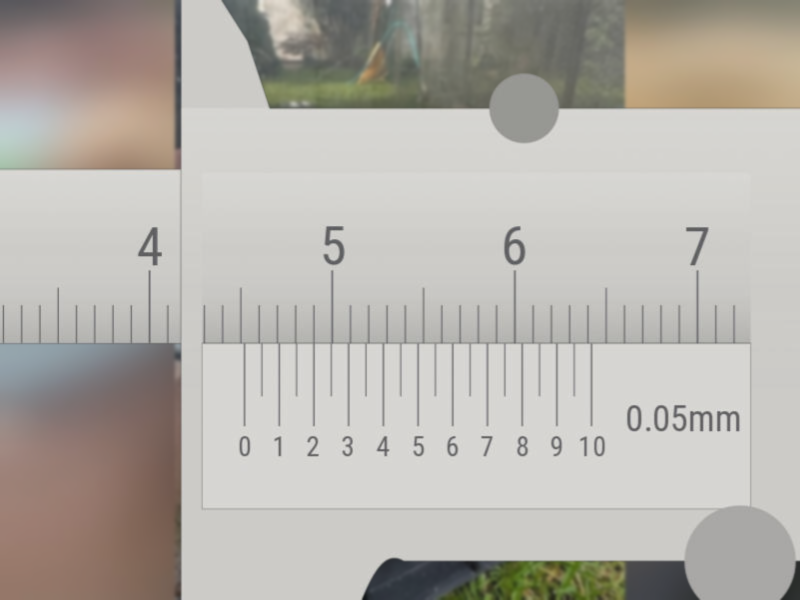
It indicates **45.2** mm
